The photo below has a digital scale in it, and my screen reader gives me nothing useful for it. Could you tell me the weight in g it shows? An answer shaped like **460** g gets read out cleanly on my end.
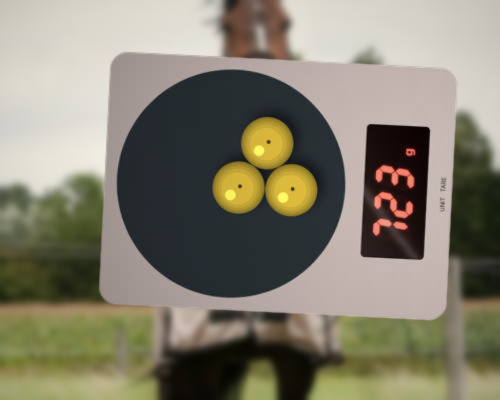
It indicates **723** g
